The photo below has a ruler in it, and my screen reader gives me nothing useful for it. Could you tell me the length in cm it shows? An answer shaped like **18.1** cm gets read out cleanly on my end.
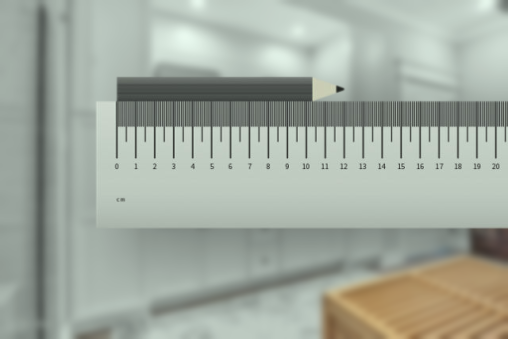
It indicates **12** cm
